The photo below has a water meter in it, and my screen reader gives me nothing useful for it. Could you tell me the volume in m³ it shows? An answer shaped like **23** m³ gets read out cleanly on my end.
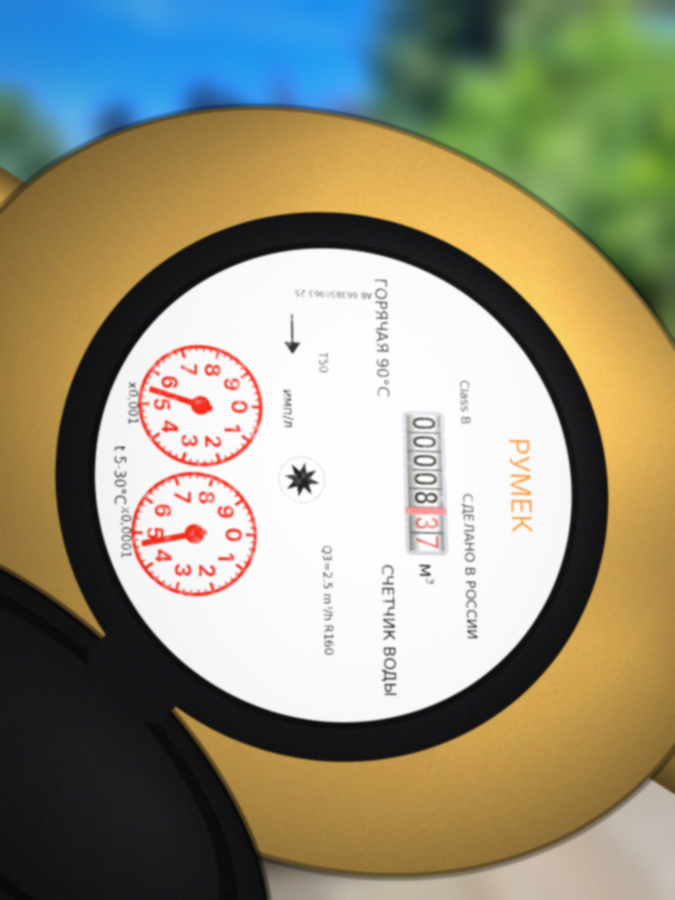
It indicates **8.3754** m³
